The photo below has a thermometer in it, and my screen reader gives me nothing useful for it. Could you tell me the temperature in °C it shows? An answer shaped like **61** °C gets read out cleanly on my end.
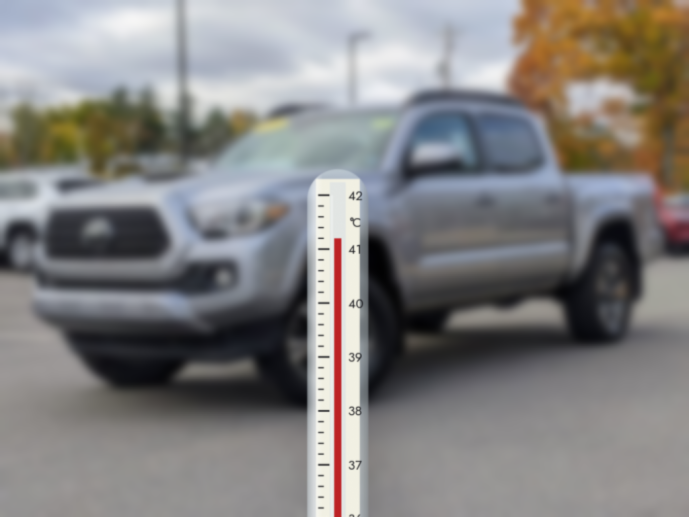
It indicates **41.2** °C
